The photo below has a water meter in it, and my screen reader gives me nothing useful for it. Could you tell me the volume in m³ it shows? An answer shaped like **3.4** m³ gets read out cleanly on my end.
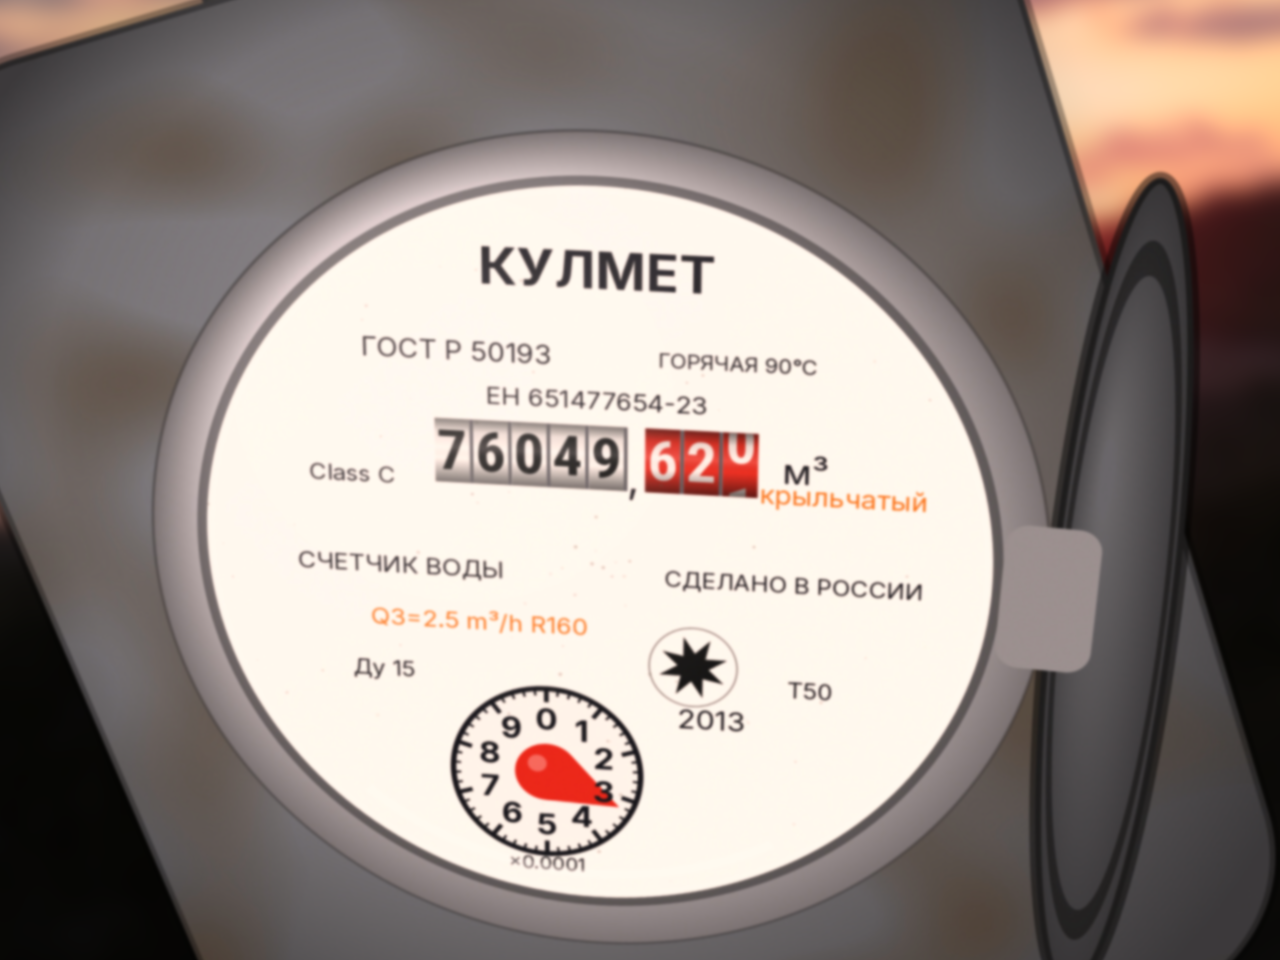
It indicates **76049.6203** m³
